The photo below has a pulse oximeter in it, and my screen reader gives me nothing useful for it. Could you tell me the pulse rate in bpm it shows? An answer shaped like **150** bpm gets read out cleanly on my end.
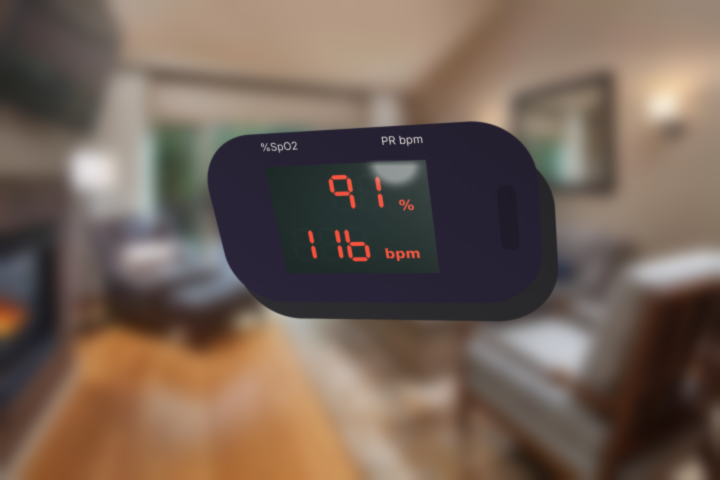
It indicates **116** bpm
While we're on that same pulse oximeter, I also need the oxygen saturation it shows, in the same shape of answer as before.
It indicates **91** %
